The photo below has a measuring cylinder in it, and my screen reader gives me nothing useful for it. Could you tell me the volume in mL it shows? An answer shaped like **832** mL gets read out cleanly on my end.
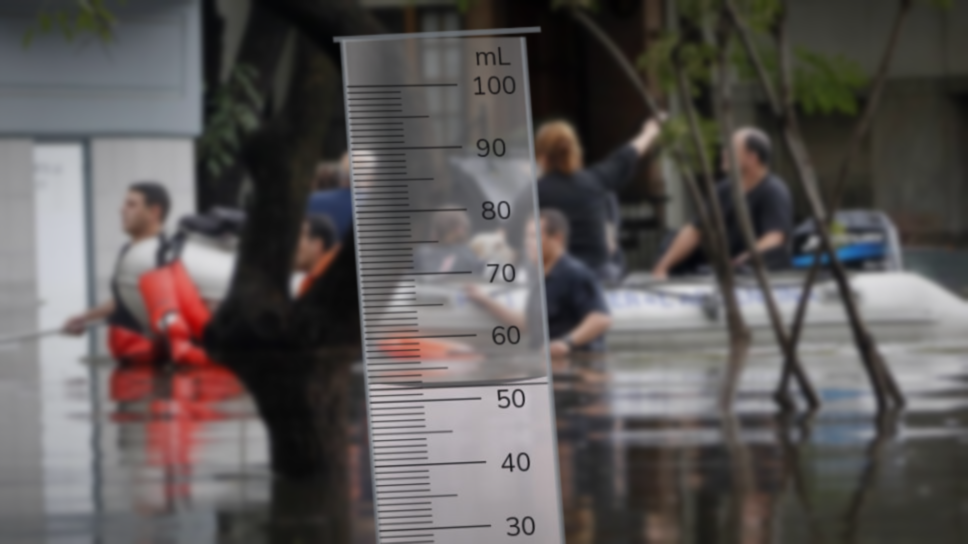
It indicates **52** mL
